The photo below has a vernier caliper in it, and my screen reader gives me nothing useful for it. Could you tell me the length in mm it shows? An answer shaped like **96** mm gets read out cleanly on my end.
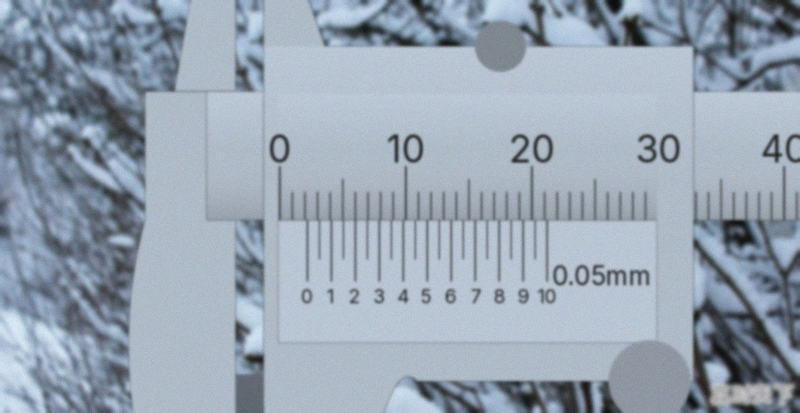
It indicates **2.2** mm
